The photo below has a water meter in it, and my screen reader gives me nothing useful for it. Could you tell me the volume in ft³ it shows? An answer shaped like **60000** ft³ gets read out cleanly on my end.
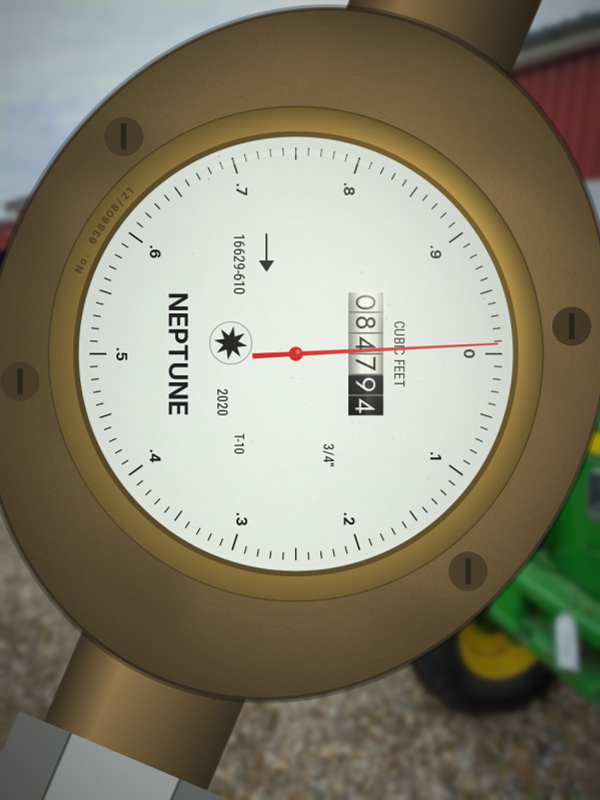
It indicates **84793.99** ft³
